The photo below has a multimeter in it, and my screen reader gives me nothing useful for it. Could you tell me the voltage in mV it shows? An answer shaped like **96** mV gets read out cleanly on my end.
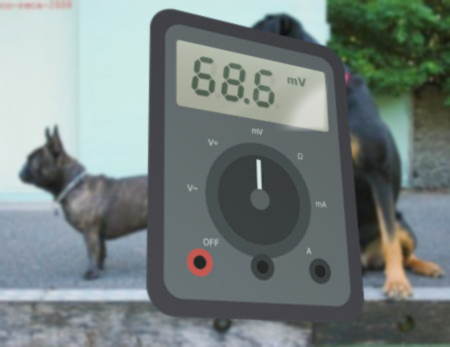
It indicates **68.6** mV
